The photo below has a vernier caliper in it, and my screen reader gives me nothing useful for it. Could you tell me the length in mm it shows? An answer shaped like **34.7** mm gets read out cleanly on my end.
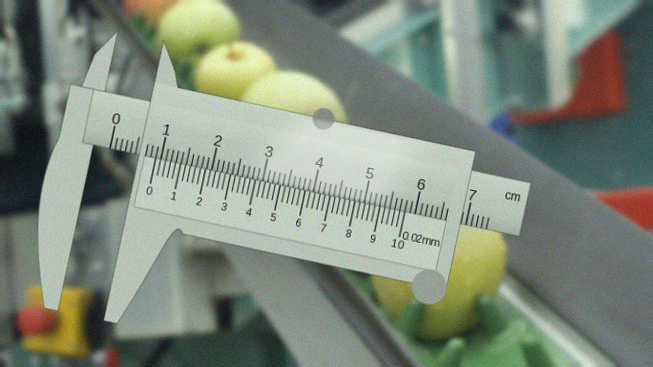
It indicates **9.0** mm
